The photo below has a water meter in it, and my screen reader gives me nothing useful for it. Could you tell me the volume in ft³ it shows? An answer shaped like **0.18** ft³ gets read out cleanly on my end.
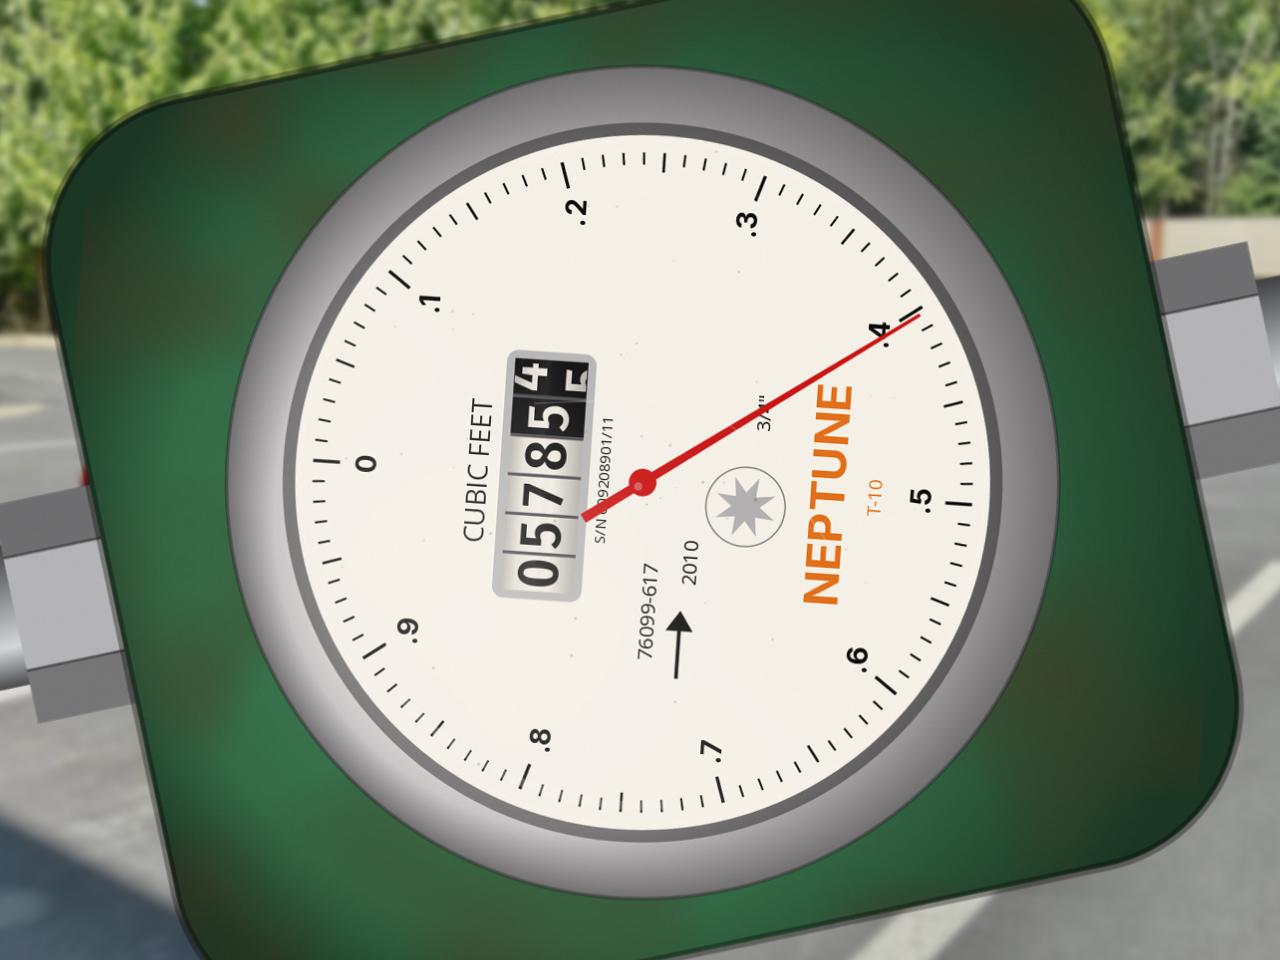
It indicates **57854.40** ft³
